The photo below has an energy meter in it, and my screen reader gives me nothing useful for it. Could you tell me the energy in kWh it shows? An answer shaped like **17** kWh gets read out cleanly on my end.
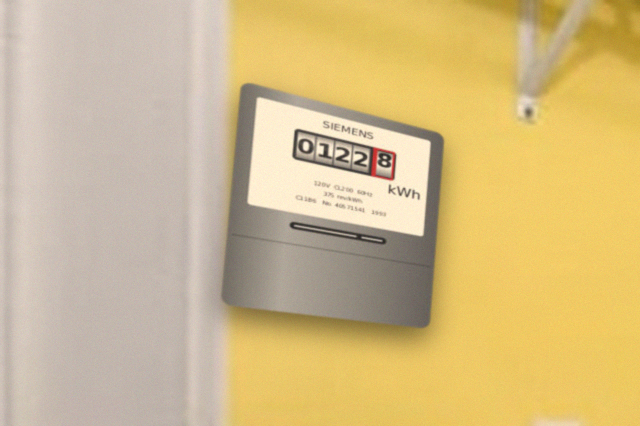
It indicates **122.8** kWh
